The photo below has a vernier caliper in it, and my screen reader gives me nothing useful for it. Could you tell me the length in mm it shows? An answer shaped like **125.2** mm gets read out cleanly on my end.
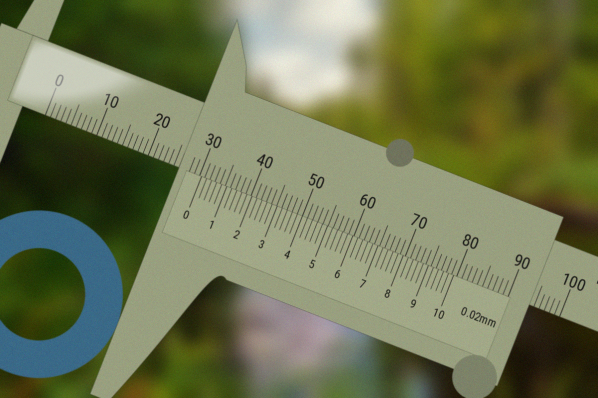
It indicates **30.4** mm
